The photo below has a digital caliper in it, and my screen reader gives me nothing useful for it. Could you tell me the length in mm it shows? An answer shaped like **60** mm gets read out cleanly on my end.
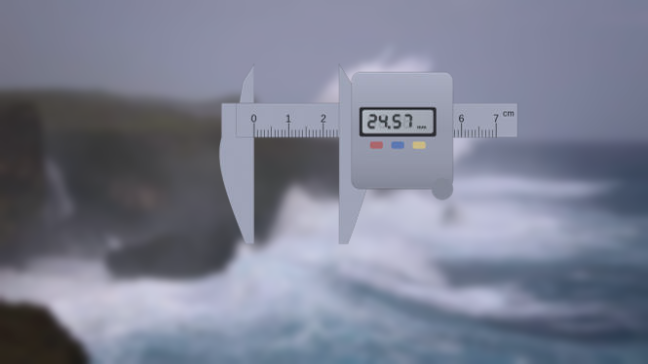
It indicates **24.57** mm
